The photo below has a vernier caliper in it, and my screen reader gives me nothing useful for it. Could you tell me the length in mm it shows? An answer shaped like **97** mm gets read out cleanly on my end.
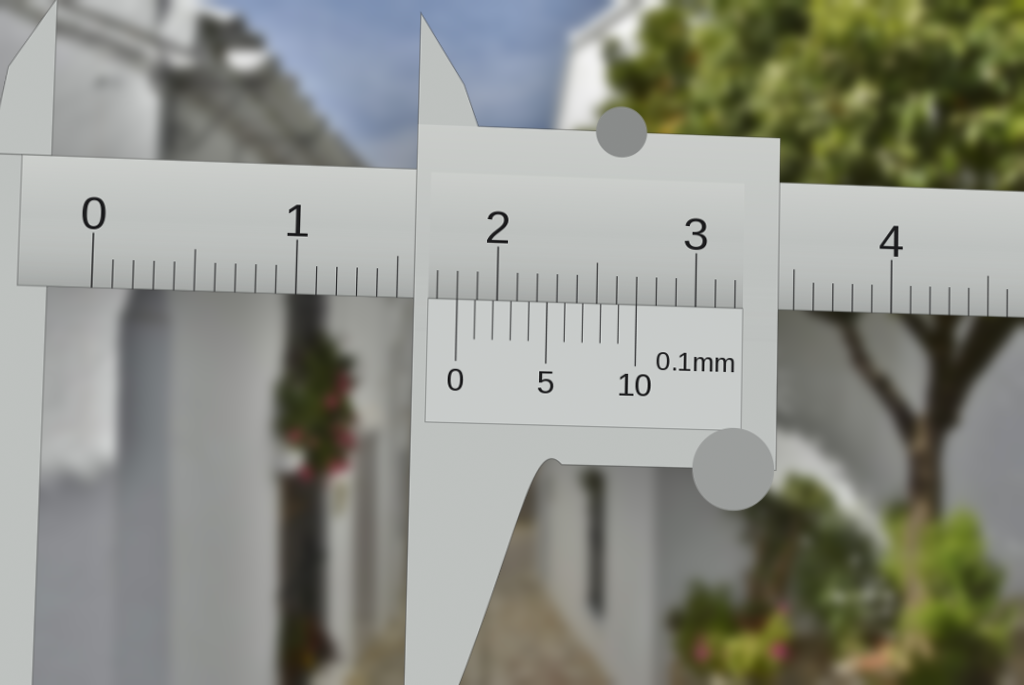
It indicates **18.0** mm
